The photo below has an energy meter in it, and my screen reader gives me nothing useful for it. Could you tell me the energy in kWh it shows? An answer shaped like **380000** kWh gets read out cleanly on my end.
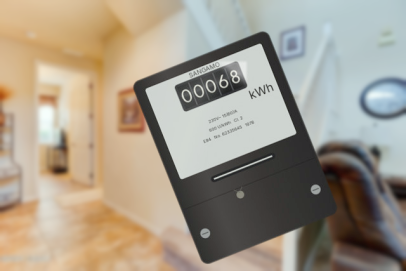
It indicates **68** kWh
